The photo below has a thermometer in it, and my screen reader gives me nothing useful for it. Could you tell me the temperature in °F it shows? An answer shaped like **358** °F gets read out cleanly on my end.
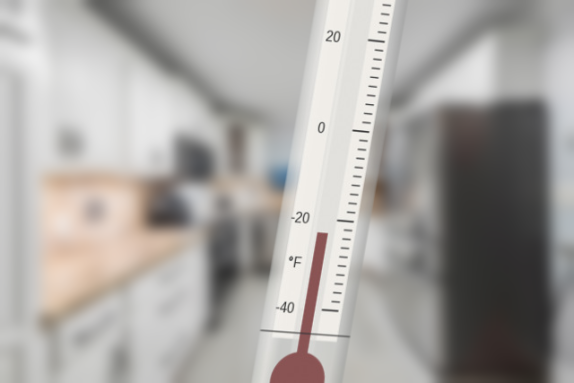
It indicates **-23** °F
